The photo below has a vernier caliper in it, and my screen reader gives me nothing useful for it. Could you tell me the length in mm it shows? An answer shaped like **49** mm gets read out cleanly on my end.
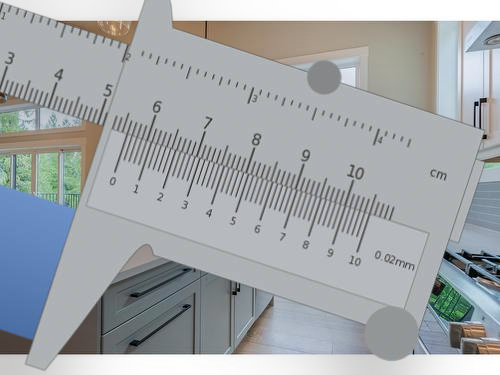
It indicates **56.0** mm
